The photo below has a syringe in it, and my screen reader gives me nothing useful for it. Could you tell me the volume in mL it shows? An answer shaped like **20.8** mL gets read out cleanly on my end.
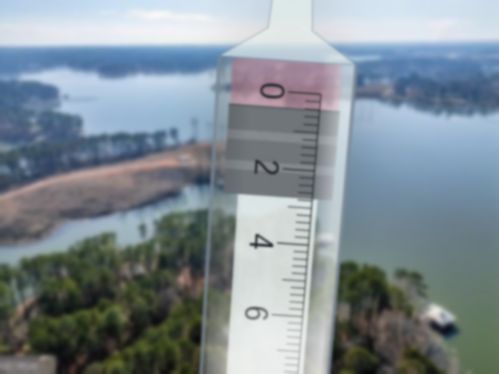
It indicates **0.4** mL
